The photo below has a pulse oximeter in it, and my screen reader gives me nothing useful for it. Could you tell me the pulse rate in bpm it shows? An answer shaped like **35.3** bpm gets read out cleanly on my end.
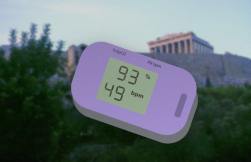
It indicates **49** bpm
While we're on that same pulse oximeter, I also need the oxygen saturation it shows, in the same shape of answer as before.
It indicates **93** %
